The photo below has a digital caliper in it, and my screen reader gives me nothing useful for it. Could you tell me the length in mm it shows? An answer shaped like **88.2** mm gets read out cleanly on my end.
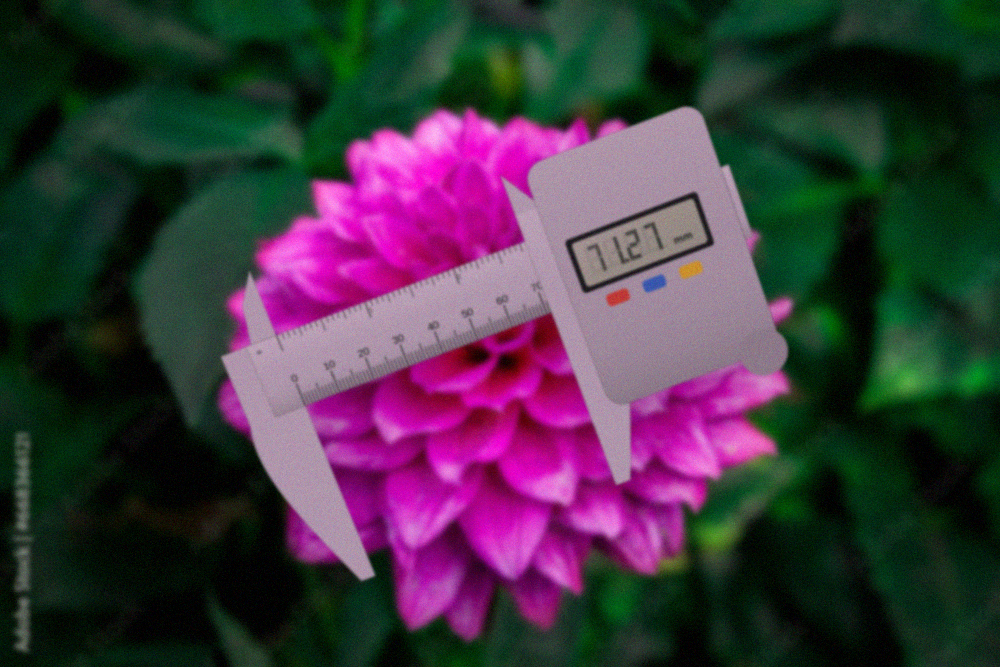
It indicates **71.27** mm
